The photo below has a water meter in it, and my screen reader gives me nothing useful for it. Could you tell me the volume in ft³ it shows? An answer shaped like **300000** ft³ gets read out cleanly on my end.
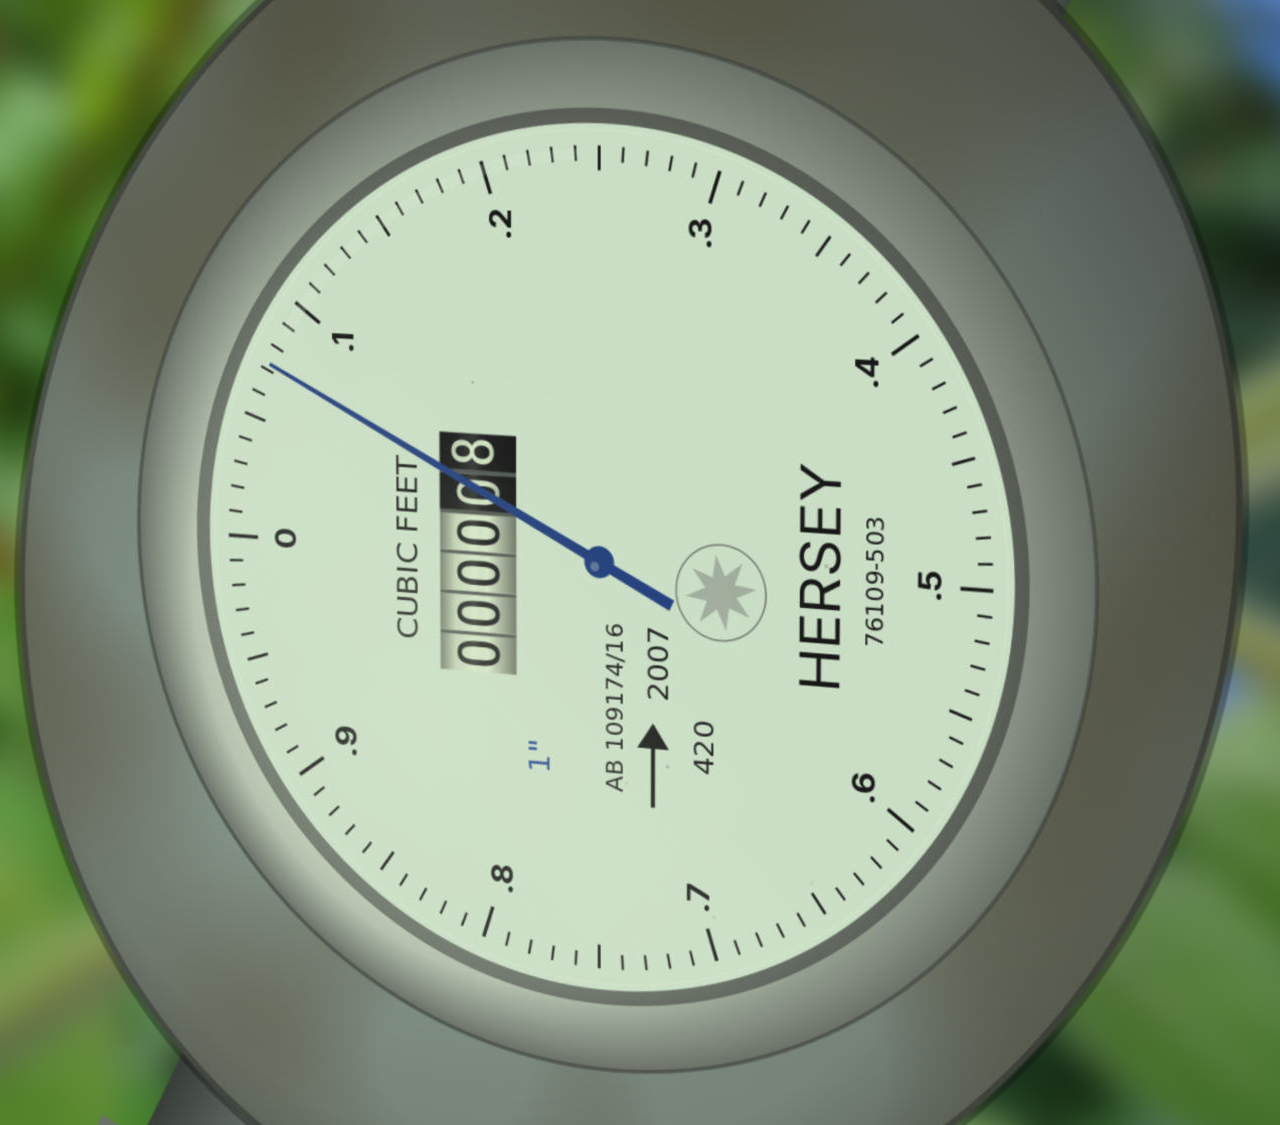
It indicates **8.07** ft³
